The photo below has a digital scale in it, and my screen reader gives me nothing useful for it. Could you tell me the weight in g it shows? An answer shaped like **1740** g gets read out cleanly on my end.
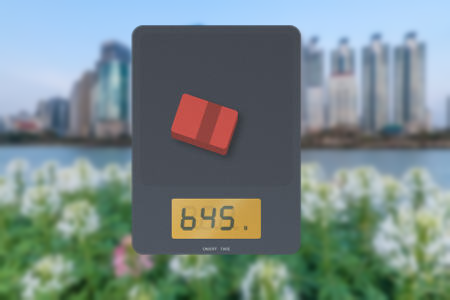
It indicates **645** g
